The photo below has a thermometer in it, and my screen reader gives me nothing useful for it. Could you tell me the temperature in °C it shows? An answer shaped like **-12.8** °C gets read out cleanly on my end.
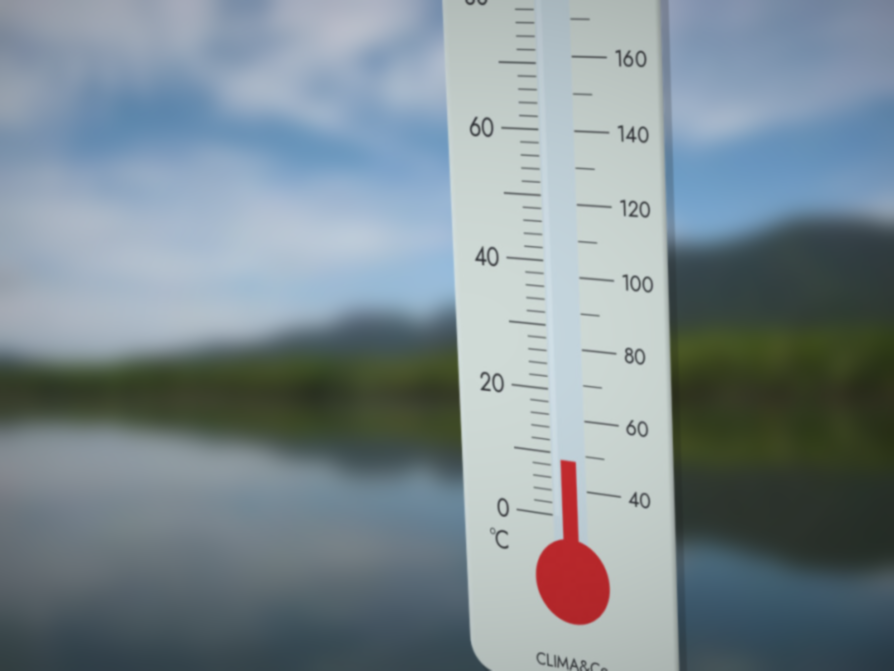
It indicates **9** °C
